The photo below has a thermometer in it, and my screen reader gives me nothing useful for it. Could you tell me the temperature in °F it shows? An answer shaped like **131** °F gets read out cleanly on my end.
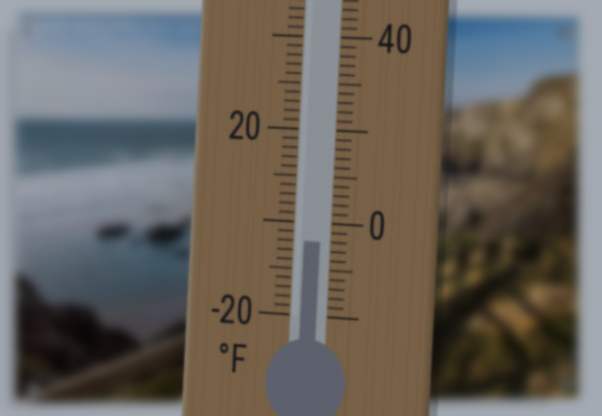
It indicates **-4** °F
